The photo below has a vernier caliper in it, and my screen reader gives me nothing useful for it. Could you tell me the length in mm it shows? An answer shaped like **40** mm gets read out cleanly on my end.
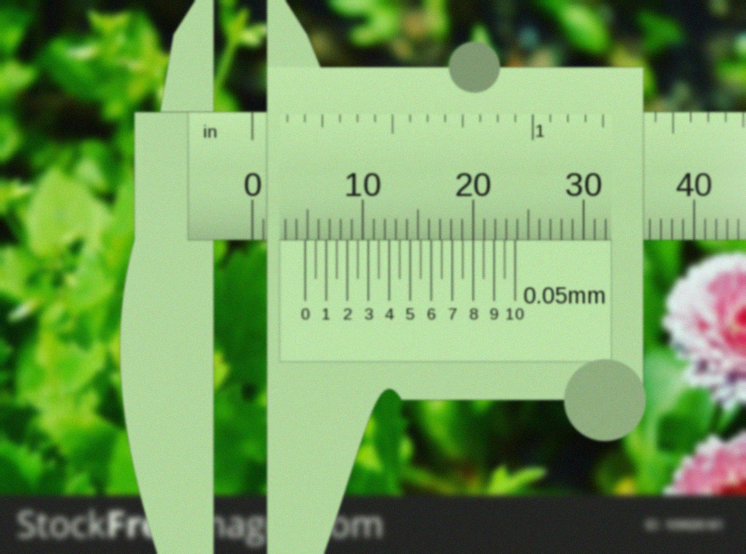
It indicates **4.8** mm
